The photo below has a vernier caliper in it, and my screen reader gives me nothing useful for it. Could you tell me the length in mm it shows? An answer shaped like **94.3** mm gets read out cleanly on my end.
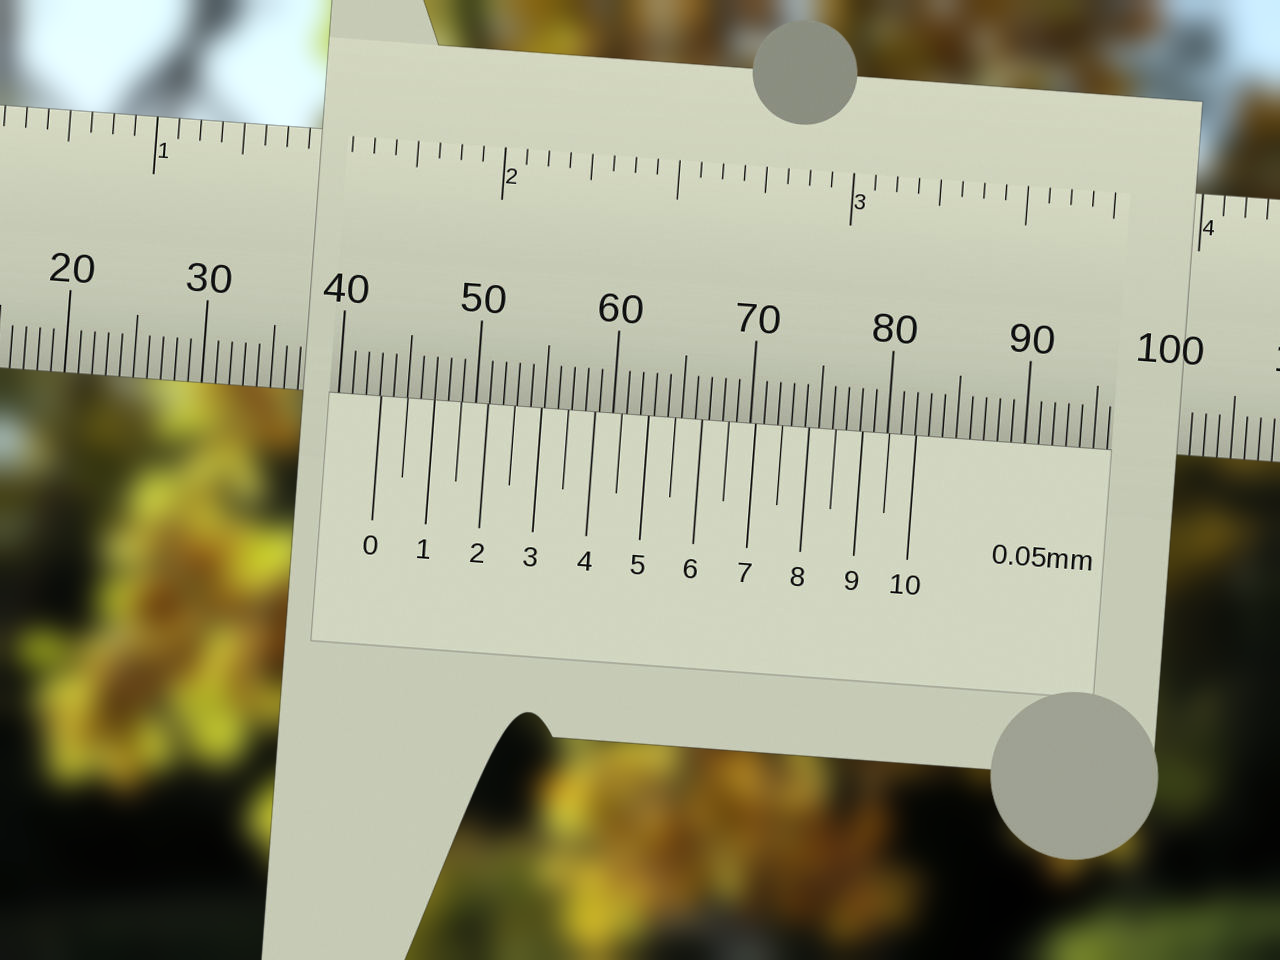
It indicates **43.1** mm
